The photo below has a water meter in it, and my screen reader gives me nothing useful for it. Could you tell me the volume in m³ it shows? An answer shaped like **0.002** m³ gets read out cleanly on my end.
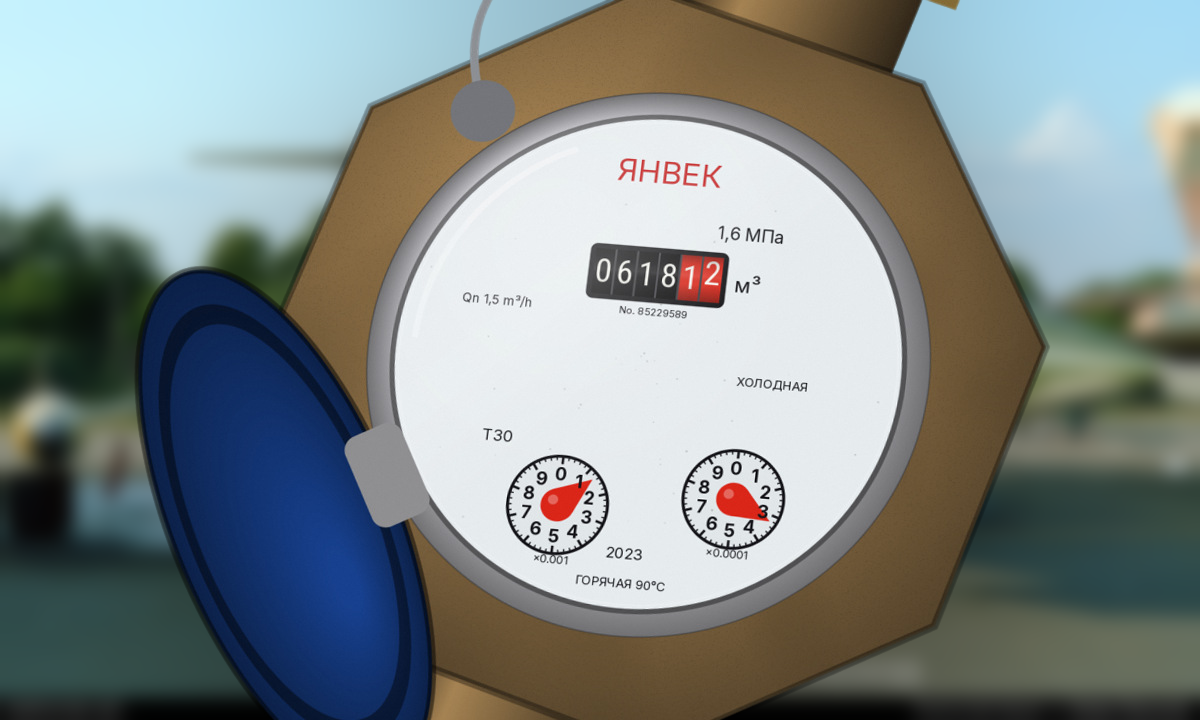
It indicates **618.1213** m³
